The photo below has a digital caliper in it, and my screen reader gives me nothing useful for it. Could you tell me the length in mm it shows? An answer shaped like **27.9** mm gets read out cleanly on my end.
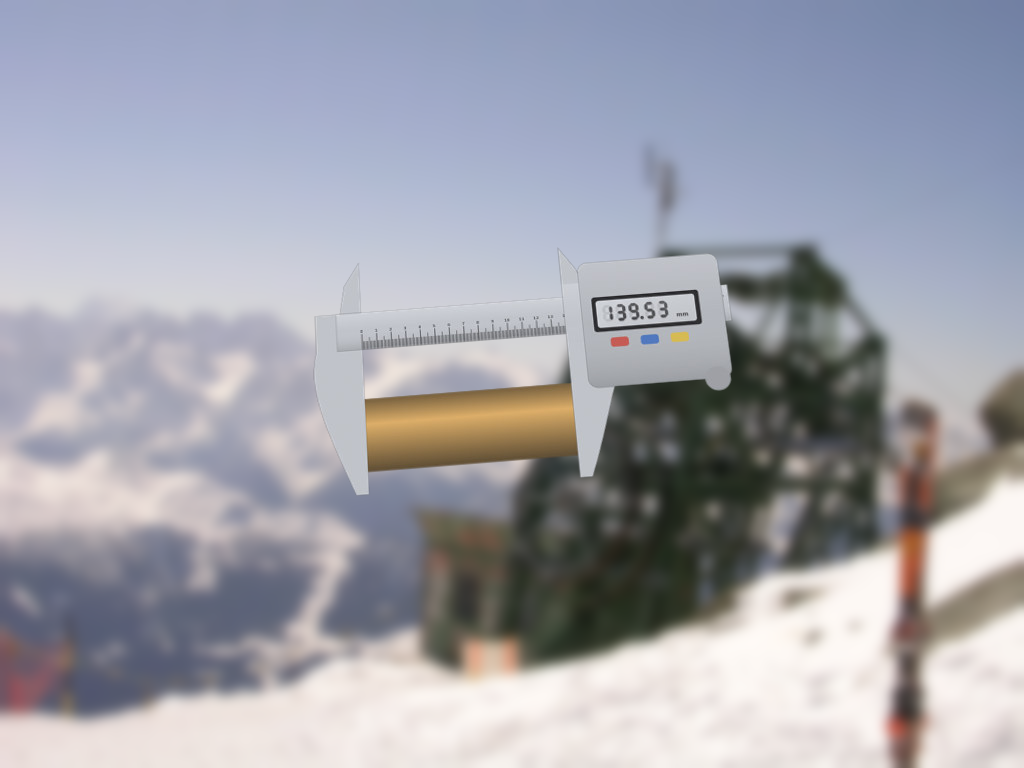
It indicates **139.53** mm
